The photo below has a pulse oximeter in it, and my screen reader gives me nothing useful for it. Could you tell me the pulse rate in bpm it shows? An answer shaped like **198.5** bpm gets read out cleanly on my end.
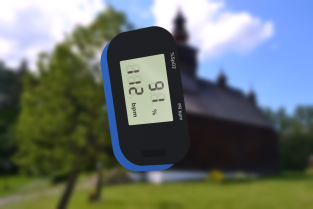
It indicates **112** bpm
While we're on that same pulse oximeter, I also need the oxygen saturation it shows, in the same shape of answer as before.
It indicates **91** %
